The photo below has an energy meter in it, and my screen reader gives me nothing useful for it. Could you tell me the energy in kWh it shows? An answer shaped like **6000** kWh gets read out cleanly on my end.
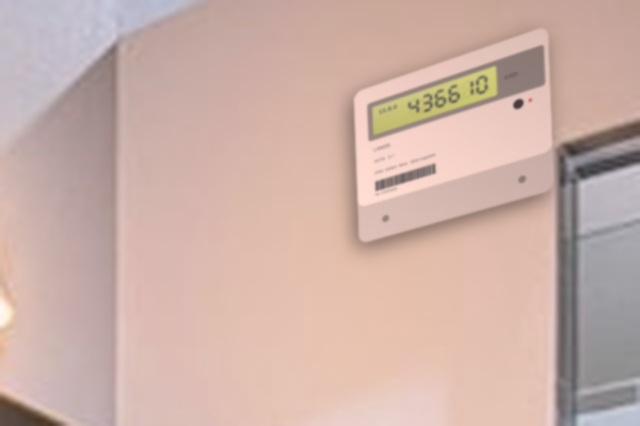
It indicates **436610** kWh
